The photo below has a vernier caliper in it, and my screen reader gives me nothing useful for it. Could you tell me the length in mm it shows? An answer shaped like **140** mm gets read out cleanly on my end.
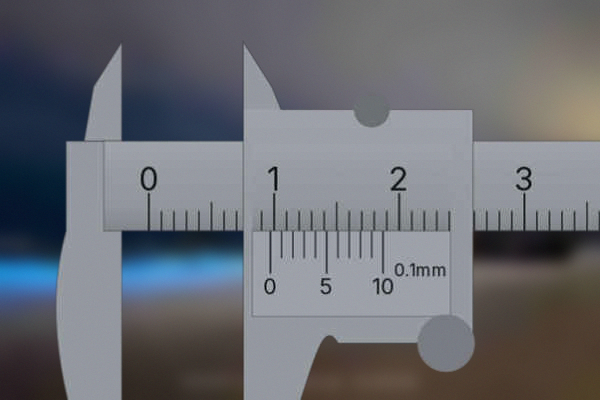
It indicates **9.7** mm
